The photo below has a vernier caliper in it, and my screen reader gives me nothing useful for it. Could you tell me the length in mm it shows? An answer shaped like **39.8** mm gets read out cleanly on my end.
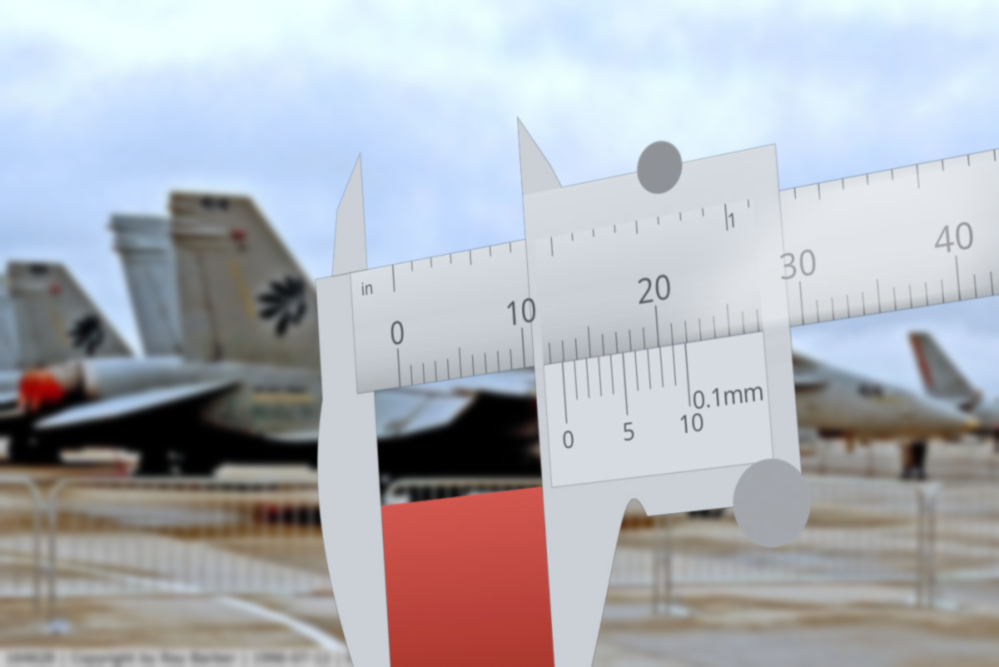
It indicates **12.9** mm
